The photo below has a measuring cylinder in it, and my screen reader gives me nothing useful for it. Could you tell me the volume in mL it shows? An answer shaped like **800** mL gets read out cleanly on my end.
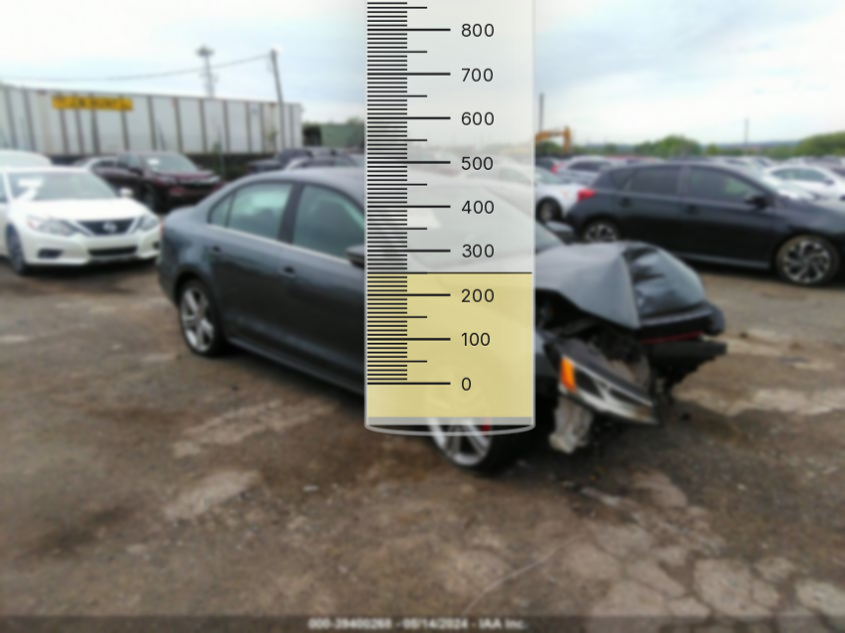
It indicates **250** mL
